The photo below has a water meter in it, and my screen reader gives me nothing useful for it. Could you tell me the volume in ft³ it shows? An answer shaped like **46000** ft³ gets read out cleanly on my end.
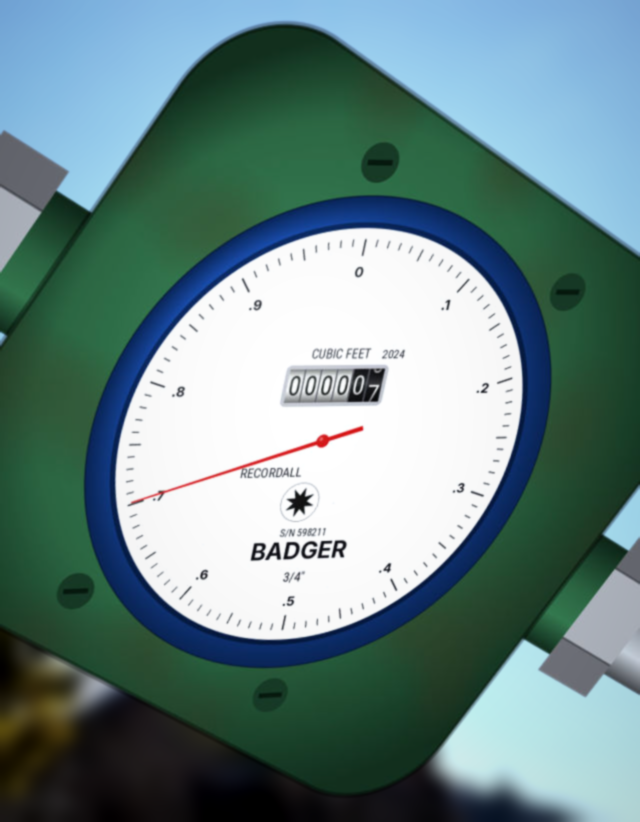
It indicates **6.70** ft³
